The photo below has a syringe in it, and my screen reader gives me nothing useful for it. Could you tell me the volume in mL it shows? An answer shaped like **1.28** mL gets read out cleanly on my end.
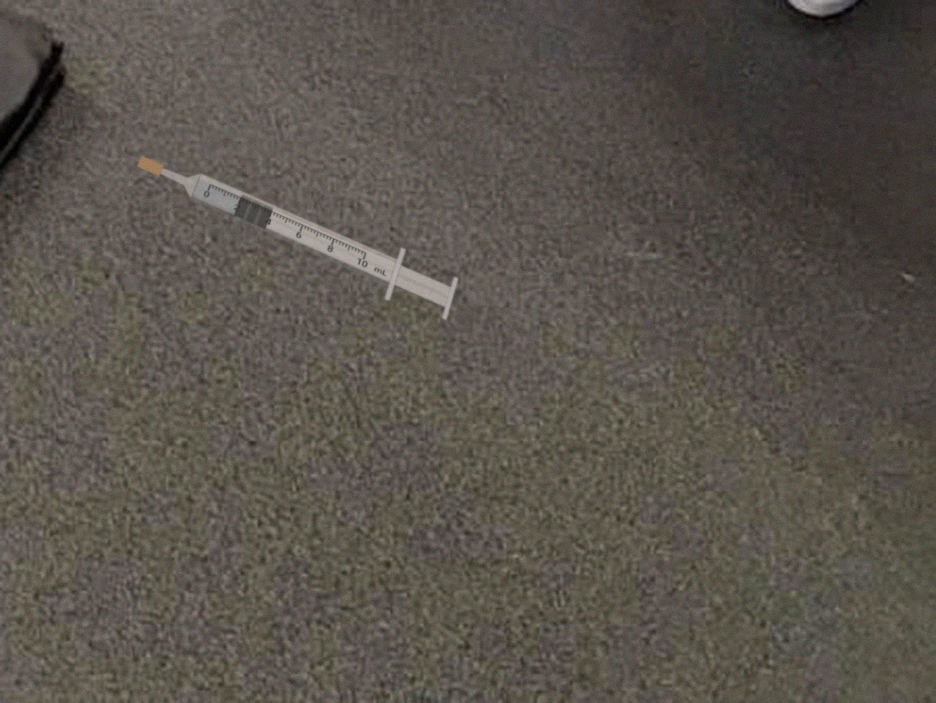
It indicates **2** mL
